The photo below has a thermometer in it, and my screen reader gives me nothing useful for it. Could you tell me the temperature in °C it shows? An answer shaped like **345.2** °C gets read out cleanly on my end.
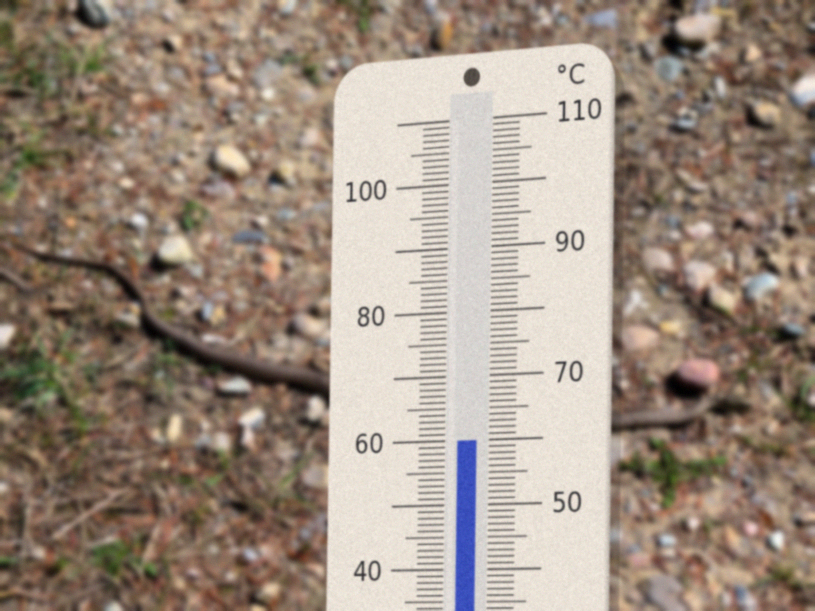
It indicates **60** °C
